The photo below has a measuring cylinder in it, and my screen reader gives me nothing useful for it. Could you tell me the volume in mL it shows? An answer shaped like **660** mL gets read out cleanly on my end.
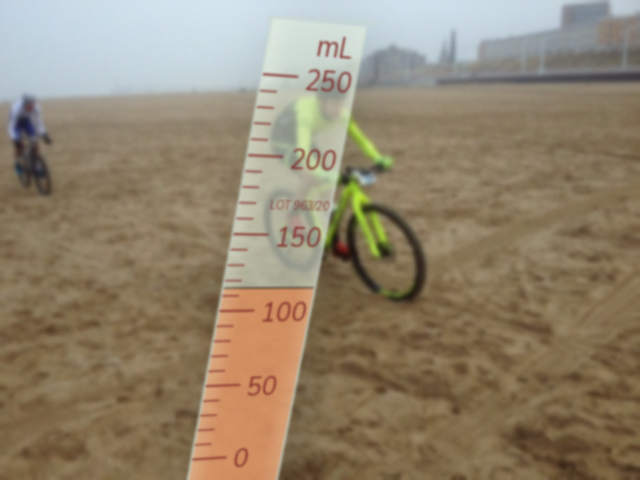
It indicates **115** mL
